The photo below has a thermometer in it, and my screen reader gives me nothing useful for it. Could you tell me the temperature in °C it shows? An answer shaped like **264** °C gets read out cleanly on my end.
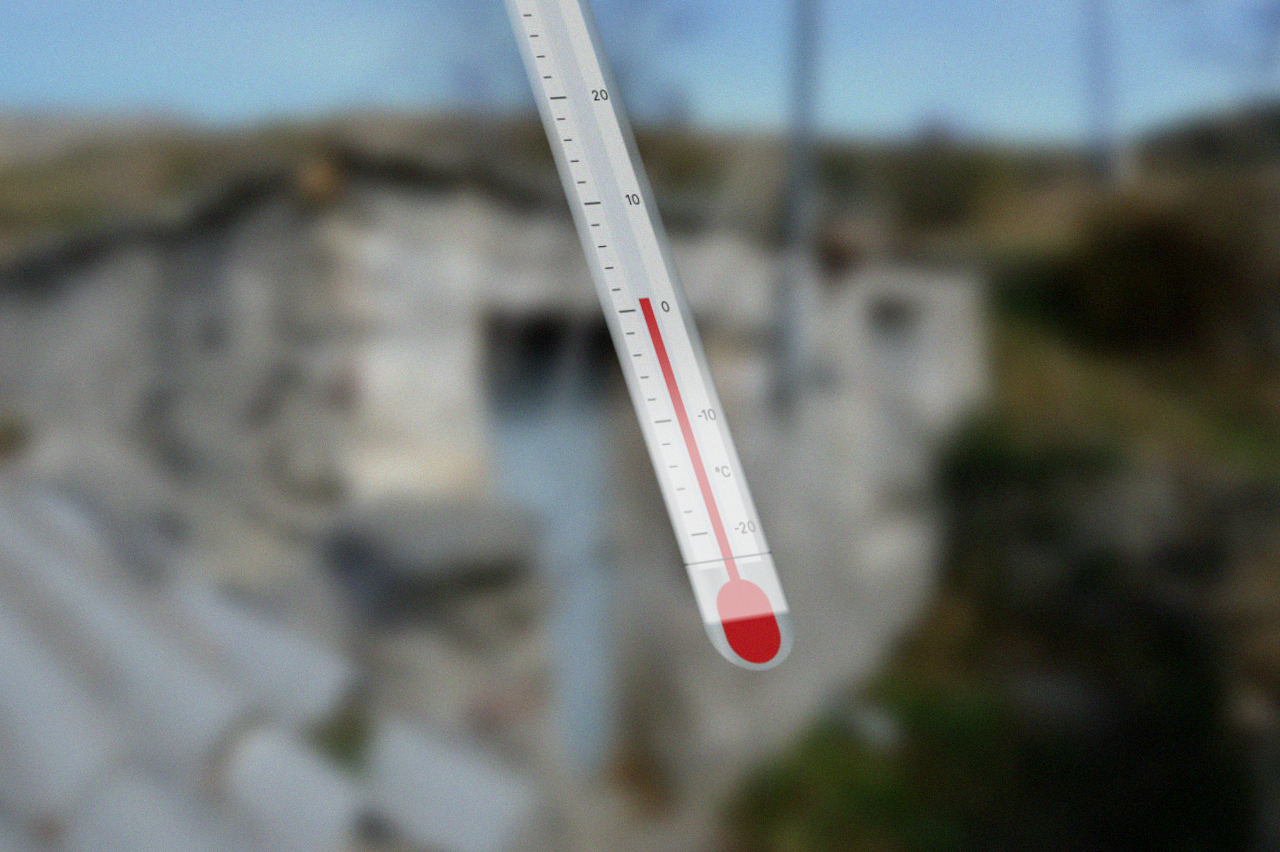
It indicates **1** °C
